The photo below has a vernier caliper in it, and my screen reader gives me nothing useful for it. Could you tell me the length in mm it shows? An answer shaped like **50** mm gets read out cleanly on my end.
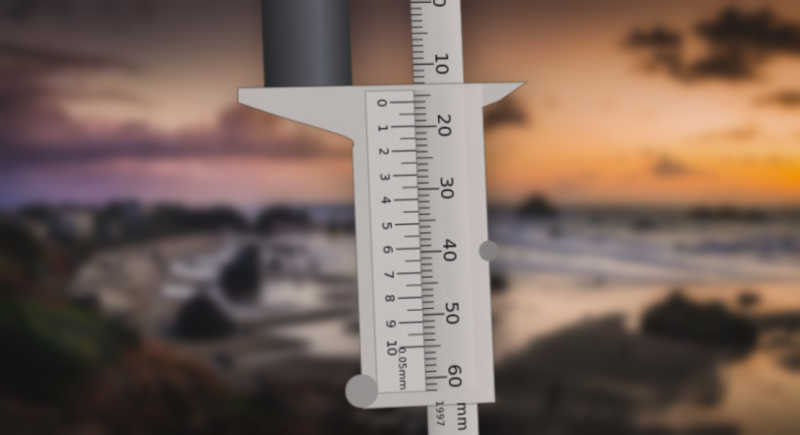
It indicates **16.0** mm
